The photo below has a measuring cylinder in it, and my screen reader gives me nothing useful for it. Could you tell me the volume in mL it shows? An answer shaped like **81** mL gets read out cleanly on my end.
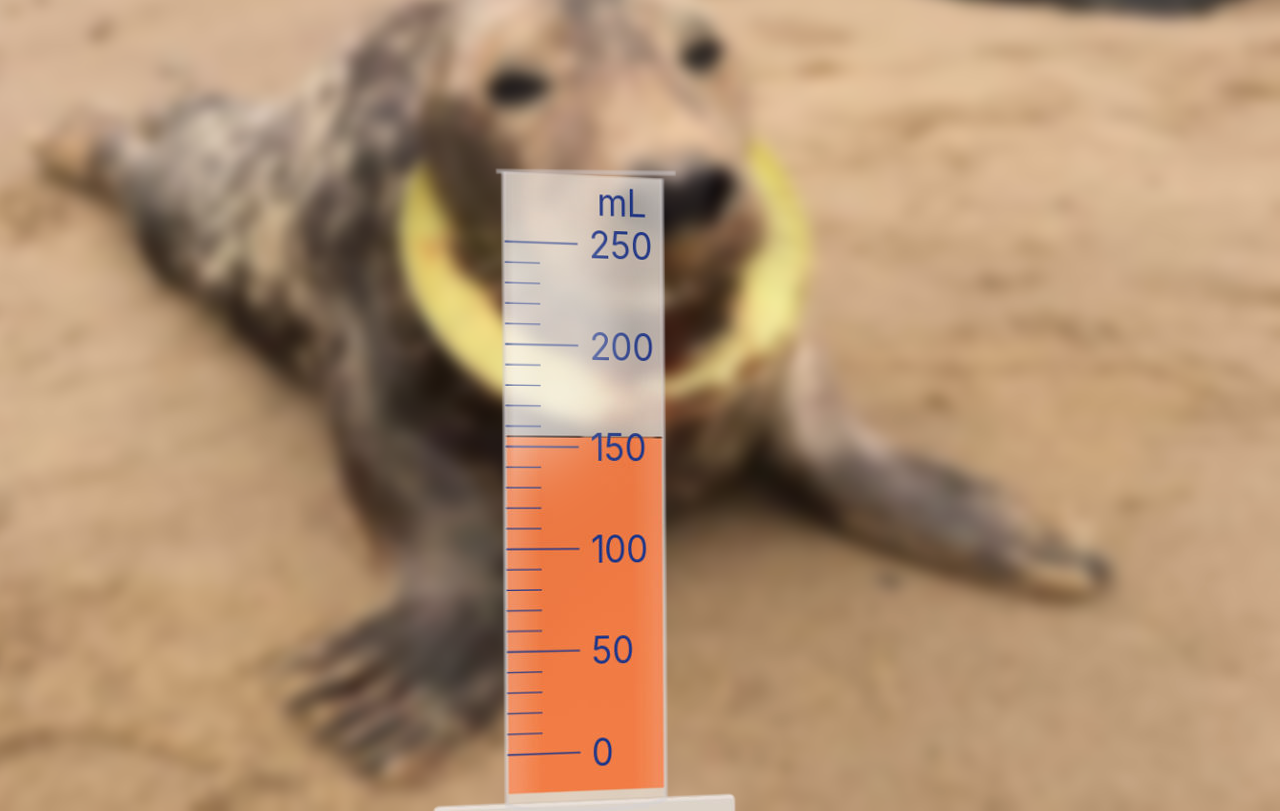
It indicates **155** mL
